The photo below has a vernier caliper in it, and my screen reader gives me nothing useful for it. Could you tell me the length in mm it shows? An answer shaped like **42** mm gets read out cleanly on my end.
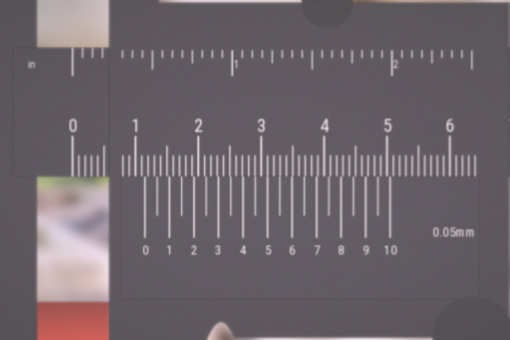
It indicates **11.5** mm
